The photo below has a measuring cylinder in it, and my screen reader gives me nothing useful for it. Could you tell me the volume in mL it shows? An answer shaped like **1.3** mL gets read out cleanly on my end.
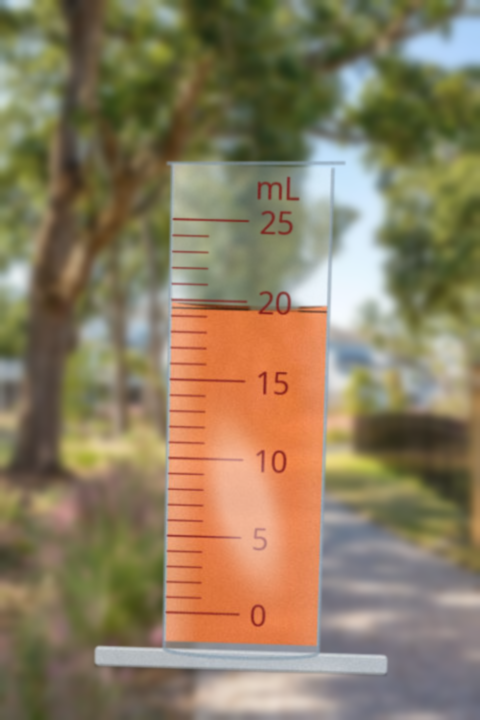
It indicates **19.5** mL
